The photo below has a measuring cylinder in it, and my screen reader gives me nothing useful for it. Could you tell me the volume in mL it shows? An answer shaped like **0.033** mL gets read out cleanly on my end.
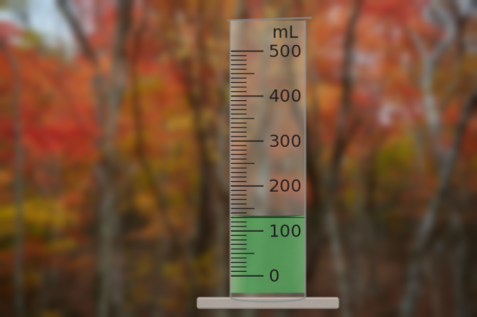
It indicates **130** mL
